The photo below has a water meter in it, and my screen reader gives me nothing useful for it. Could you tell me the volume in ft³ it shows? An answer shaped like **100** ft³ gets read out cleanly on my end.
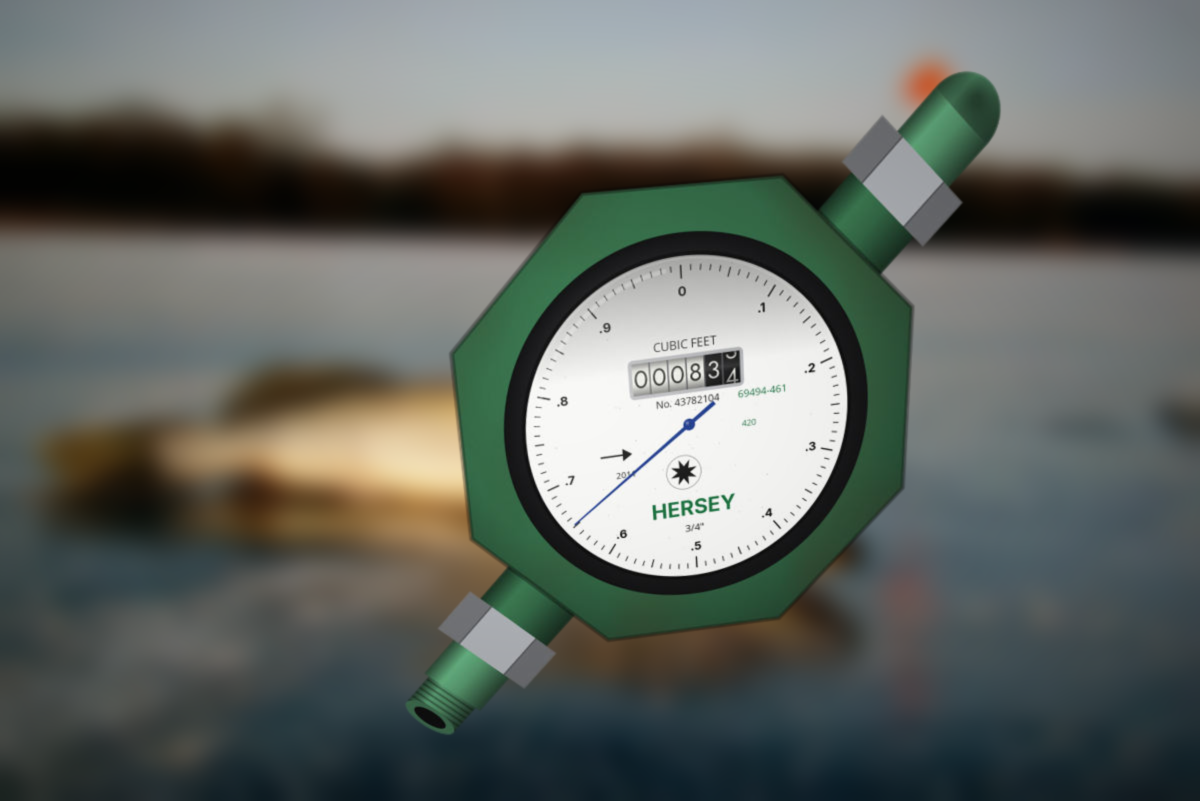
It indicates **833.65** ft³
